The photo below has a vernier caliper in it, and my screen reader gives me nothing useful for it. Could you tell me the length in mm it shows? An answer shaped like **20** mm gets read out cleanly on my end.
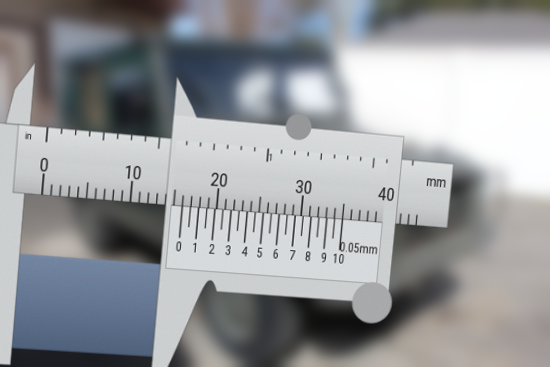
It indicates **16.0** mm
